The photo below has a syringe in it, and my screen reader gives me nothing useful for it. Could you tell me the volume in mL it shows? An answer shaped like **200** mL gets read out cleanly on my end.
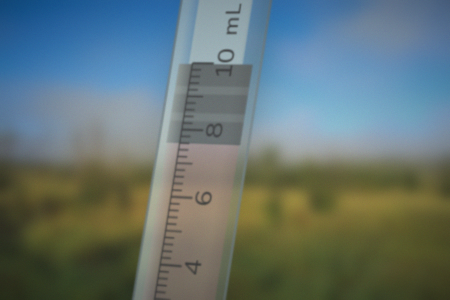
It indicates **7.6** mL
